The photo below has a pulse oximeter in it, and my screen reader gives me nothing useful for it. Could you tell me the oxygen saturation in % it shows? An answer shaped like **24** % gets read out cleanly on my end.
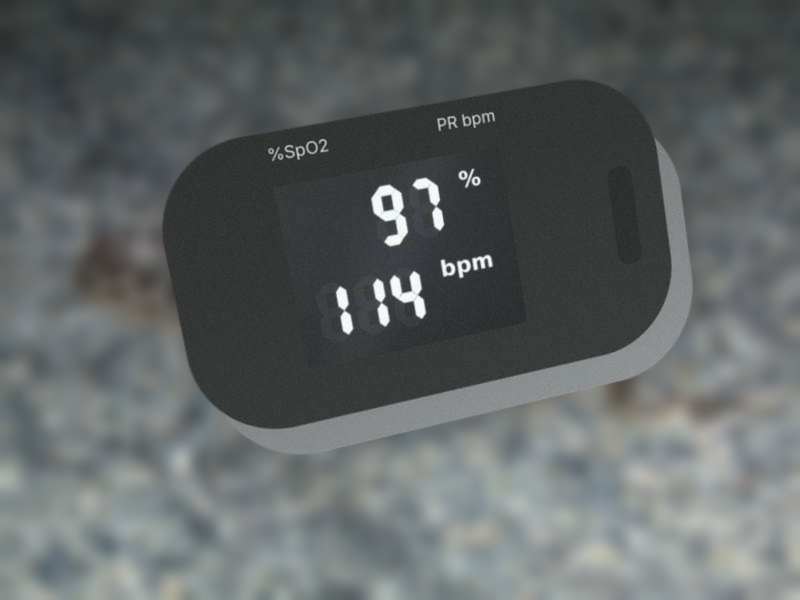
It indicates **97** %
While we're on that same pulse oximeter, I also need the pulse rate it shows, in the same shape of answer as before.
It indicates **114** bpm
